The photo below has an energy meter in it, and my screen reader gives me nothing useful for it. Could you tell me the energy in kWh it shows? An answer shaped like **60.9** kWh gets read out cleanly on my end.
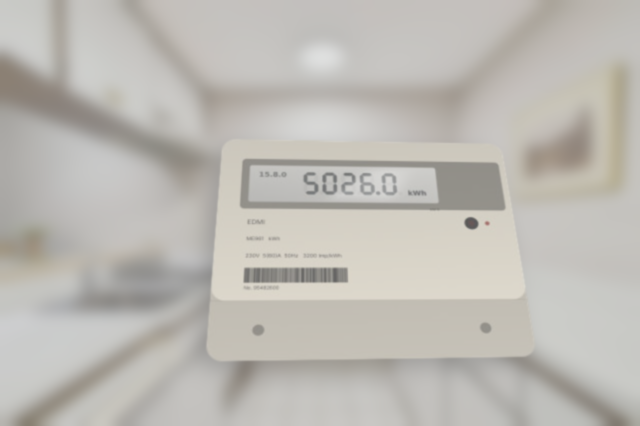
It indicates **5026.0** kWh
